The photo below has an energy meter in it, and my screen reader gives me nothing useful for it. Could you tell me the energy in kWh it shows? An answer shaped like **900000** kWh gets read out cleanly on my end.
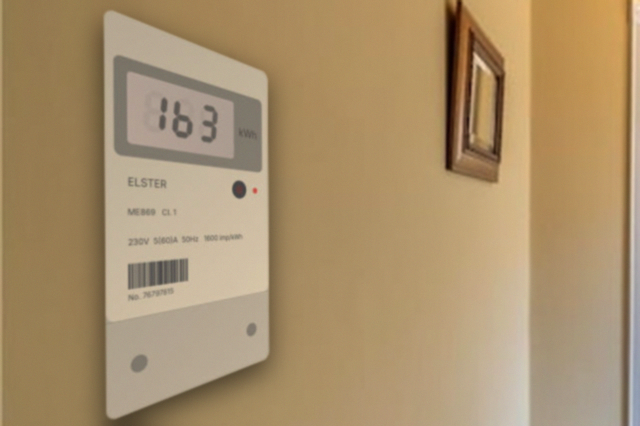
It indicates **163** kWh
